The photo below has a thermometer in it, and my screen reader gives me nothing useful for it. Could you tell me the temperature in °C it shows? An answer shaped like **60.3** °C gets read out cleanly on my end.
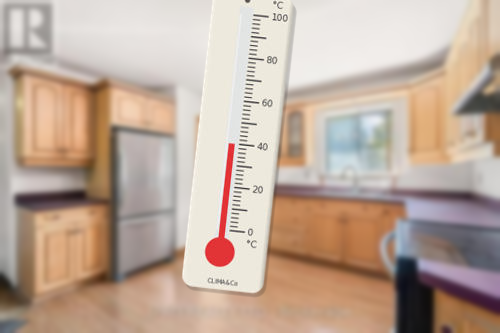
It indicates **40** °C
